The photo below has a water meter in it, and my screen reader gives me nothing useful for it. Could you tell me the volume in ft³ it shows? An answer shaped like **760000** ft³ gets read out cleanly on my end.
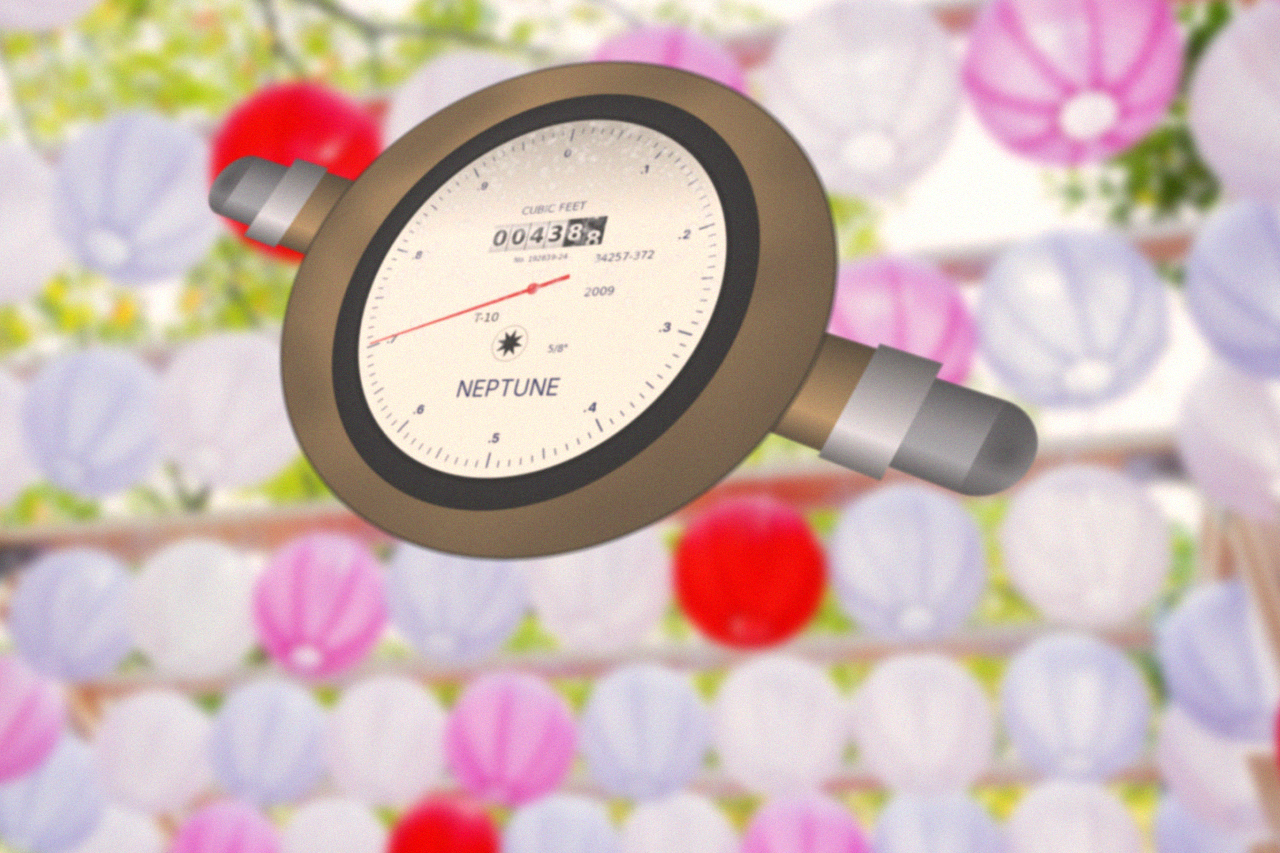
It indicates **4387.70** ft³
